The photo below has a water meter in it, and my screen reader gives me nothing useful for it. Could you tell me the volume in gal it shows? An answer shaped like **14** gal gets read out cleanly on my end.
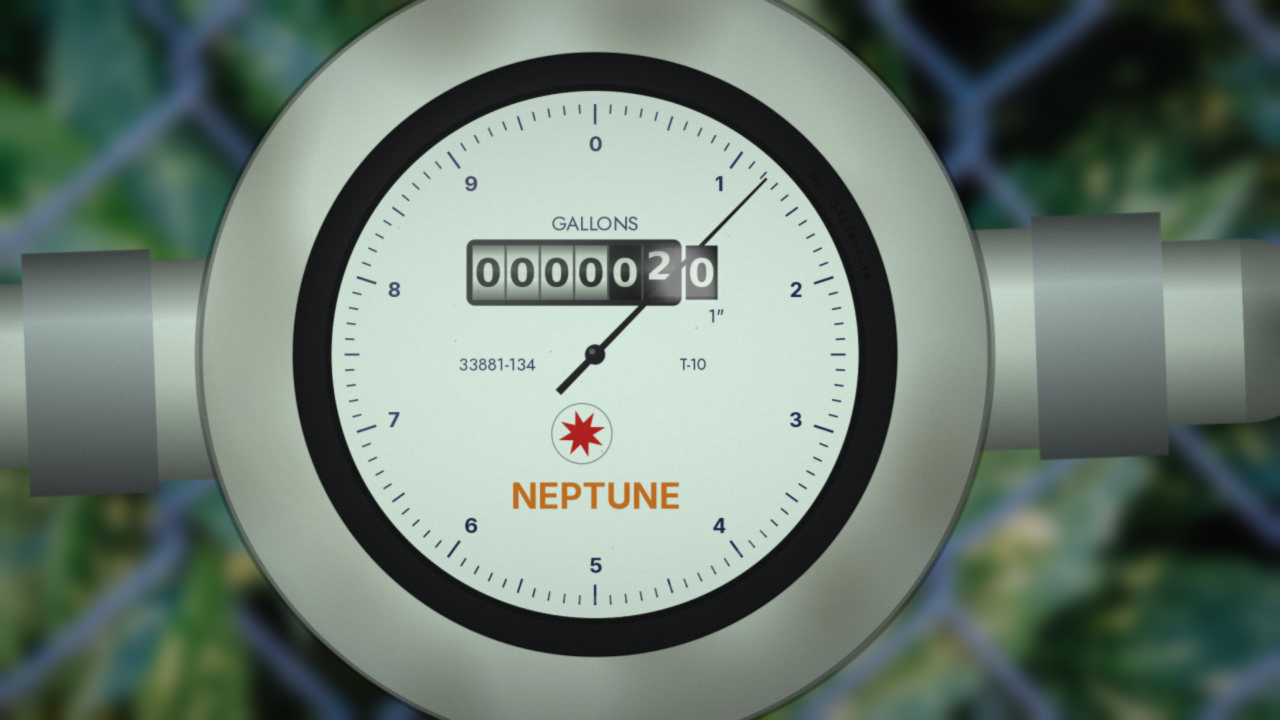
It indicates **21.2** gal
